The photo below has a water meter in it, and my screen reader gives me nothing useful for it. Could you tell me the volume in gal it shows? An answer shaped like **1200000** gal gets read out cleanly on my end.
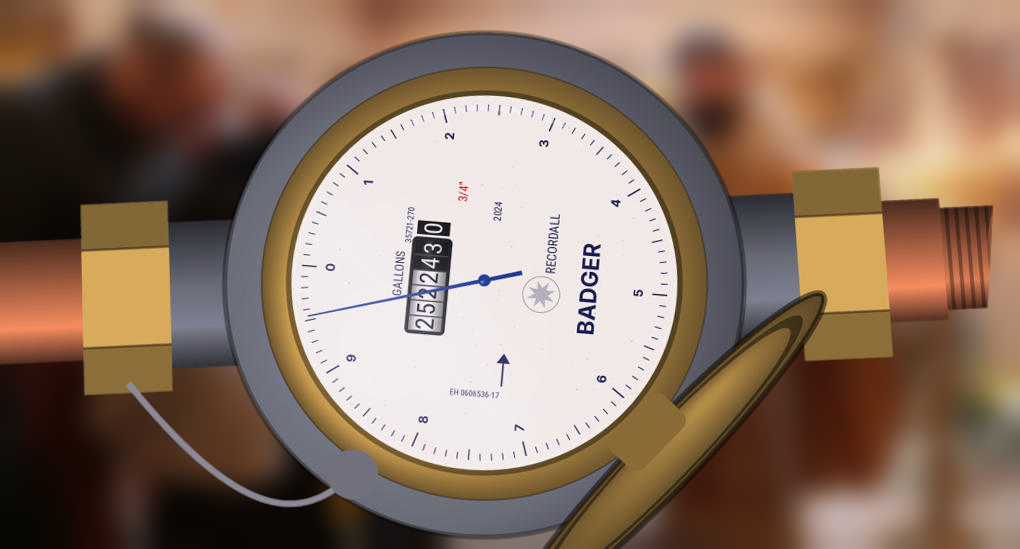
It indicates **2522429.5** gal
